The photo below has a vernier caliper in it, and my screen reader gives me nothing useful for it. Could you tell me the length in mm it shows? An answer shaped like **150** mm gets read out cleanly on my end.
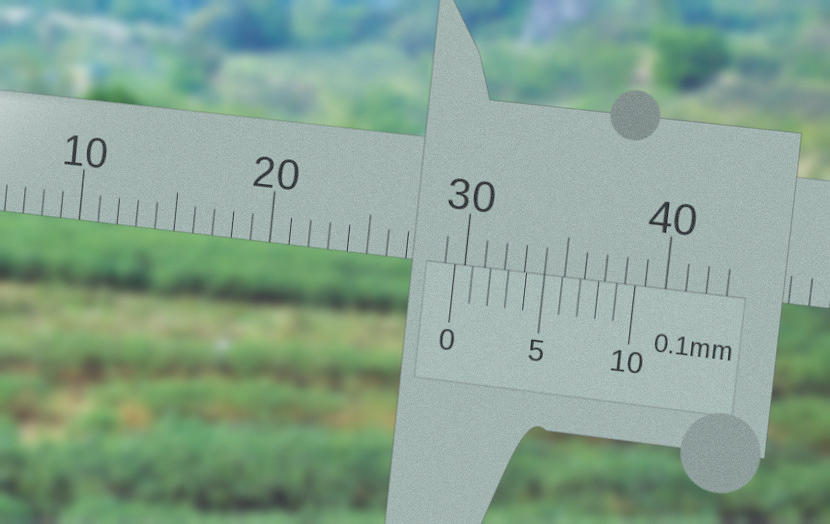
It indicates **29.5** mm
